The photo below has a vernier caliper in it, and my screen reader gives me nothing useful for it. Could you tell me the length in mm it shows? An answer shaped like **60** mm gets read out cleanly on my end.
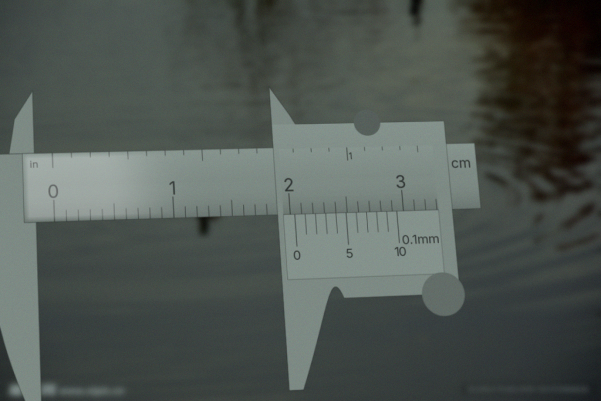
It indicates **20.4** mm
